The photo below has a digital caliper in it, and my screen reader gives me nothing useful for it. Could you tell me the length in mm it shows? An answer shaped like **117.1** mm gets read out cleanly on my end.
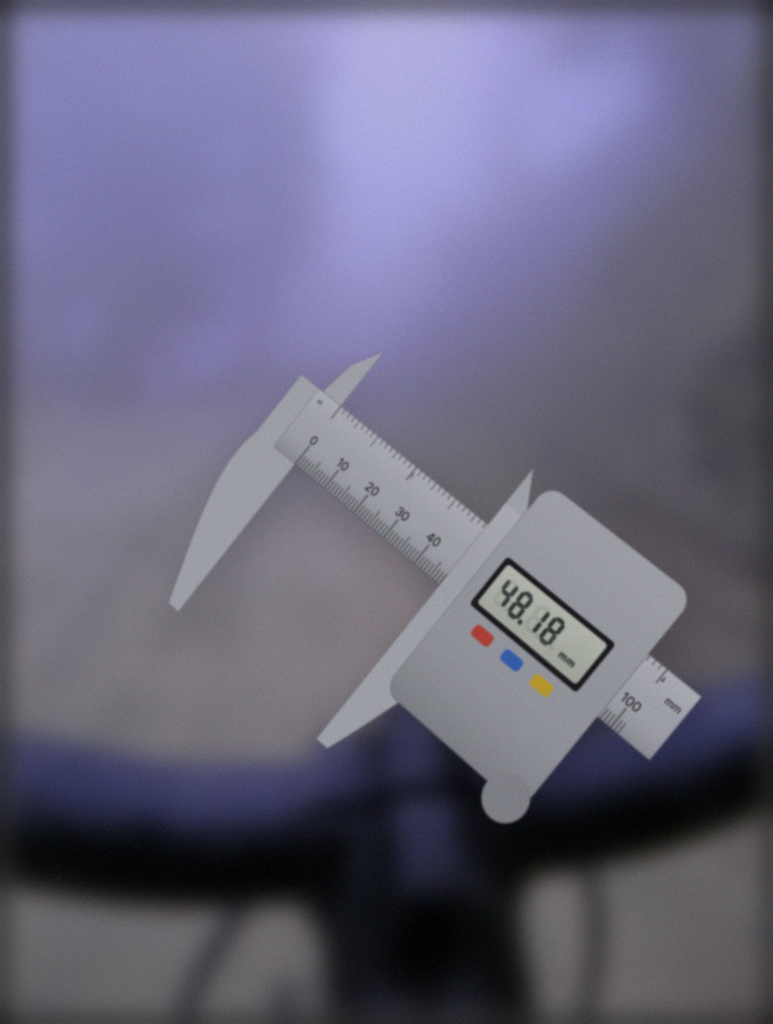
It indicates **48.18** mm
